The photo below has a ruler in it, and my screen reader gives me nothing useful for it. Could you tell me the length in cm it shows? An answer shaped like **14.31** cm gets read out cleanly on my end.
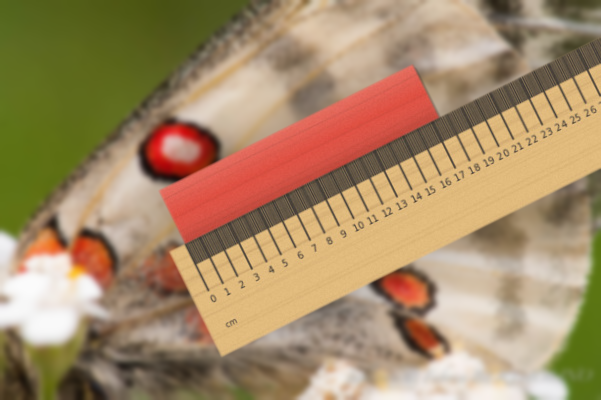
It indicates **17.5** cm
